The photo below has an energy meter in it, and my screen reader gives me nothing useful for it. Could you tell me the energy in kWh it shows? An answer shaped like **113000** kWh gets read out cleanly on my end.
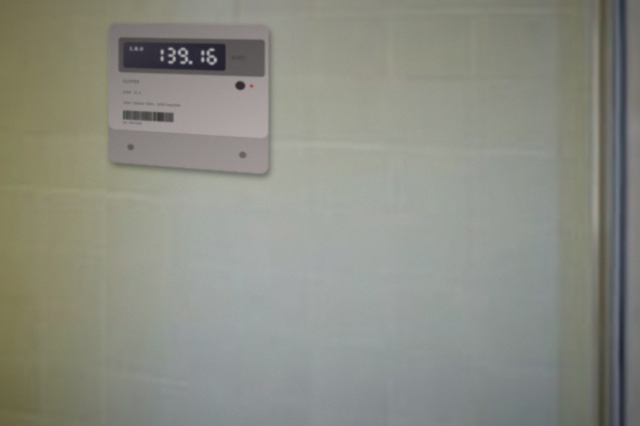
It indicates **139.16** kWh
